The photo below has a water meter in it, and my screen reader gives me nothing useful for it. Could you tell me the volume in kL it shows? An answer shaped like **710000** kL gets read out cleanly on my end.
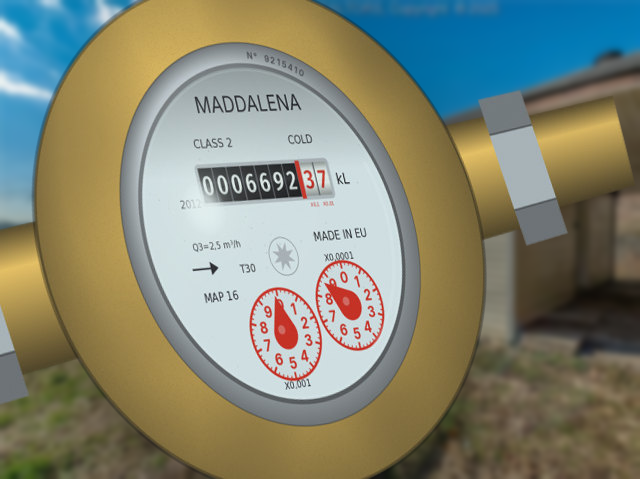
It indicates **6692.3698** kL
